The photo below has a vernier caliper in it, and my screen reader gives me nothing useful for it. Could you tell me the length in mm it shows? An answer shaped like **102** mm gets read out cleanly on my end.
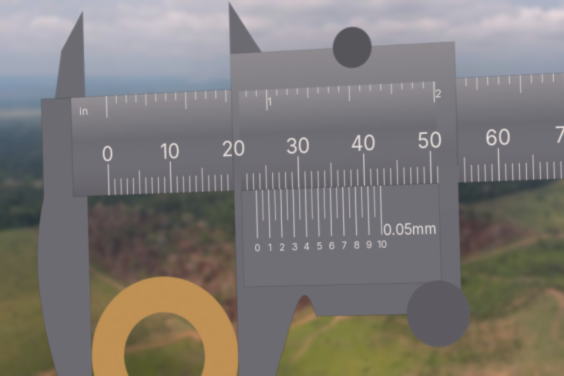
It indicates **23.4** mm
